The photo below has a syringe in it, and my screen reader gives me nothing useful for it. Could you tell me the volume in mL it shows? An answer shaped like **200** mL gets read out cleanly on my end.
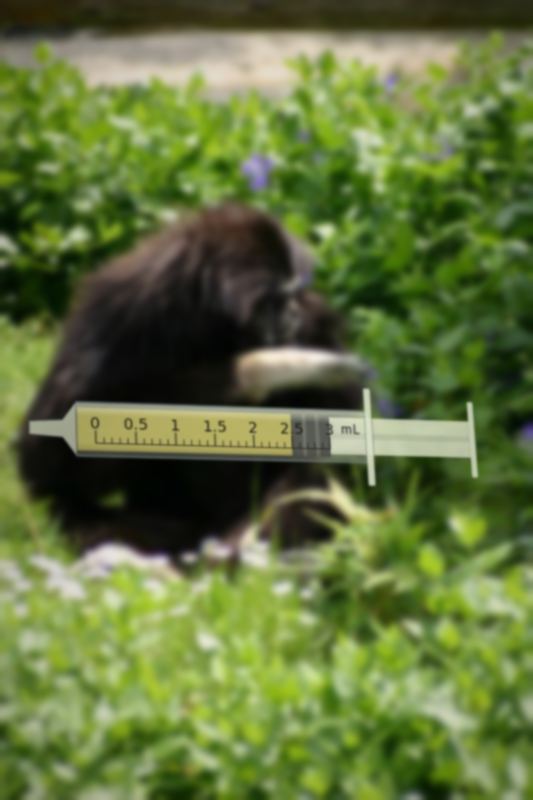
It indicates **2.5** mL
